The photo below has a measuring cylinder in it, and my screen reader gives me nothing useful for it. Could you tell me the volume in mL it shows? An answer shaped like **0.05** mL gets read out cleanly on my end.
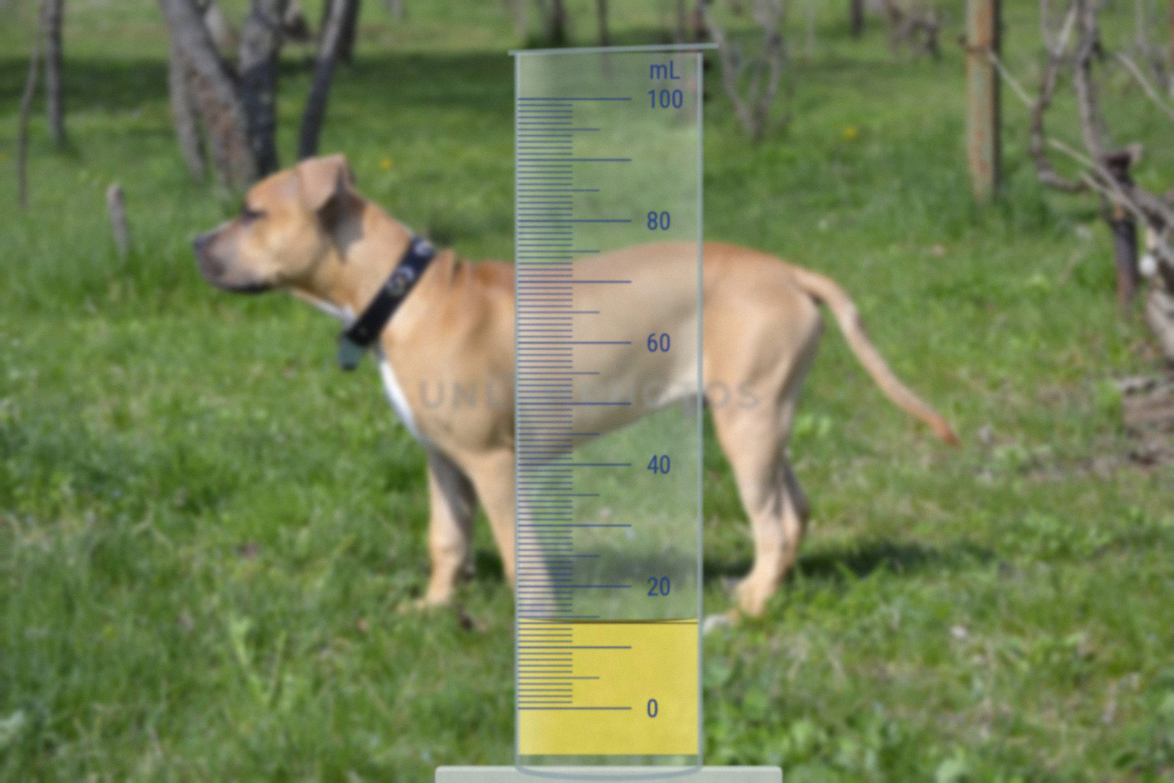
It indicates **14** mL
